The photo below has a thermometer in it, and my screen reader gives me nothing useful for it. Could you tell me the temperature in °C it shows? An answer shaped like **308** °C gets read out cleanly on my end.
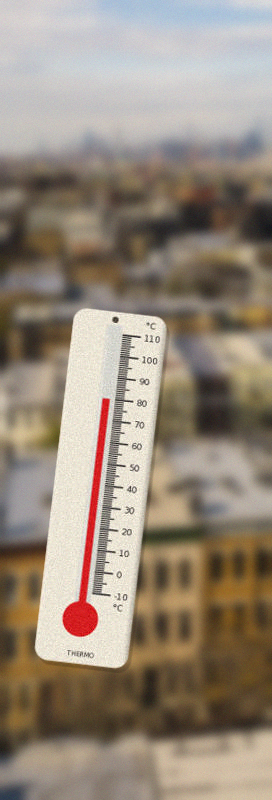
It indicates **80** °C
